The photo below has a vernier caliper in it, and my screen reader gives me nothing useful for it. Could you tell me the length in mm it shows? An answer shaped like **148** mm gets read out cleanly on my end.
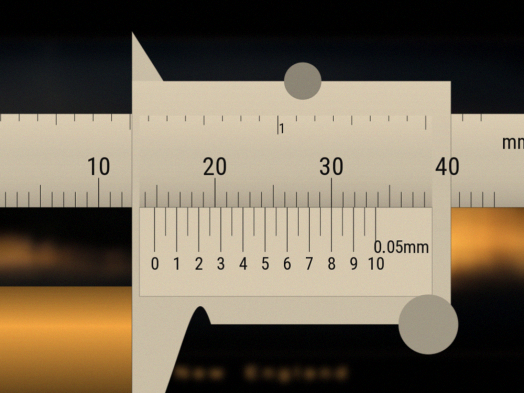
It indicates **14.8** mm
